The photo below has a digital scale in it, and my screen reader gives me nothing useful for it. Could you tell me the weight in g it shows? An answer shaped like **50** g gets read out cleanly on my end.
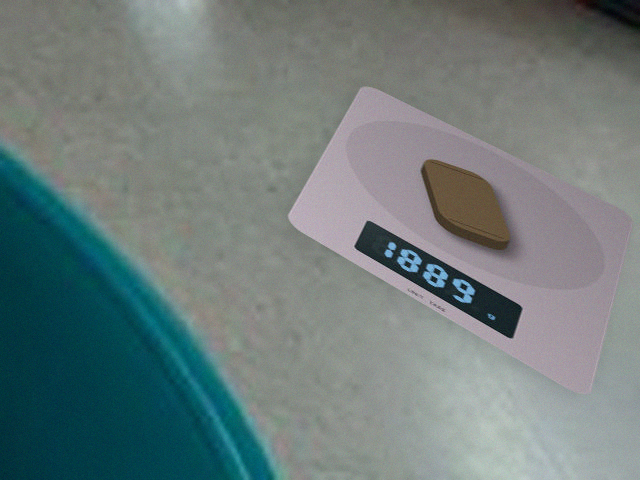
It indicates **1889** g
